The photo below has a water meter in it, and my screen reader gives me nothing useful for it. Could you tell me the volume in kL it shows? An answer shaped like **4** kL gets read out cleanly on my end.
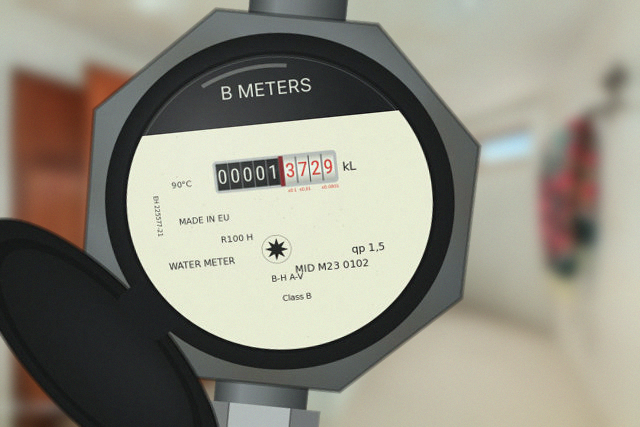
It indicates **1.3729** kL
